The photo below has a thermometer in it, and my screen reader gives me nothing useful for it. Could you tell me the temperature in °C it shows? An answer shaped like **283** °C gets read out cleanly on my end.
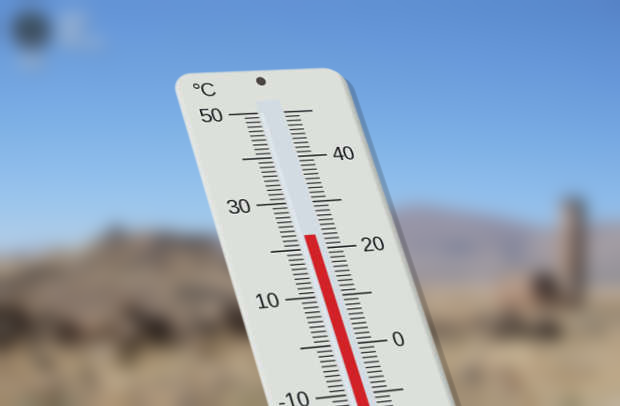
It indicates **23** °C
